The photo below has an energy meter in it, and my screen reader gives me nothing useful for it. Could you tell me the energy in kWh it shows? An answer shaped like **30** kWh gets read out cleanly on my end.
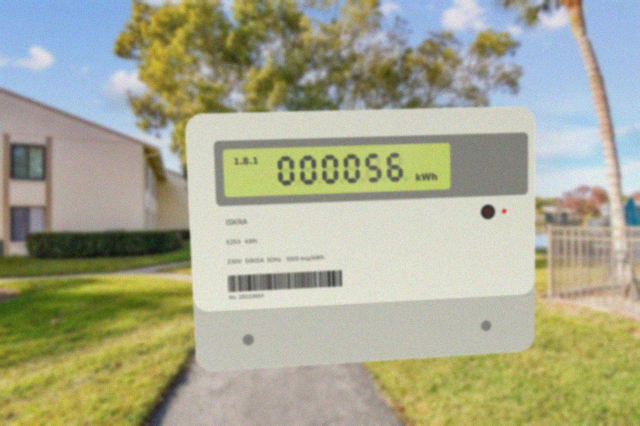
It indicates **56** kWh
